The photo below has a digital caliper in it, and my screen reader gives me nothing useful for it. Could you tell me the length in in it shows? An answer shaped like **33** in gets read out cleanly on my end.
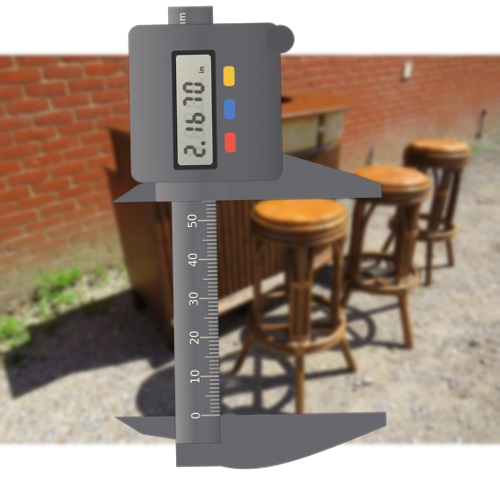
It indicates **2.1670** in
